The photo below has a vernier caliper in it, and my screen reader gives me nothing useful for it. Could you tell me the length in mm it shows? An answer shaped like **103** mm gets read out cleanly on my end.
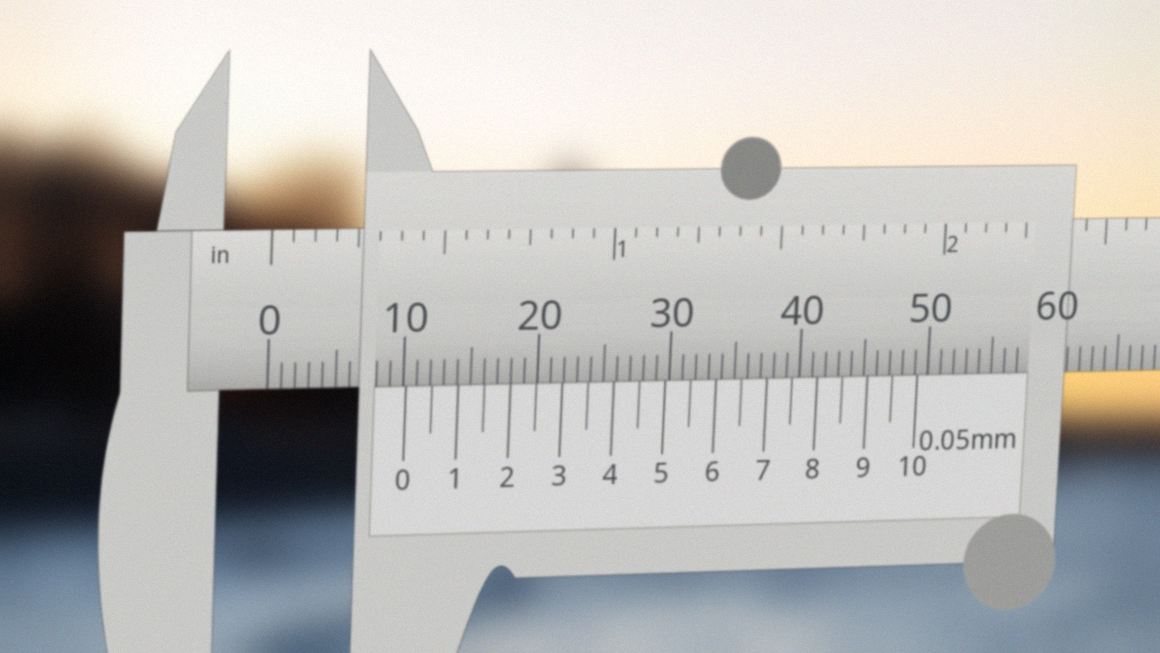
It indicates **10.2** mm
